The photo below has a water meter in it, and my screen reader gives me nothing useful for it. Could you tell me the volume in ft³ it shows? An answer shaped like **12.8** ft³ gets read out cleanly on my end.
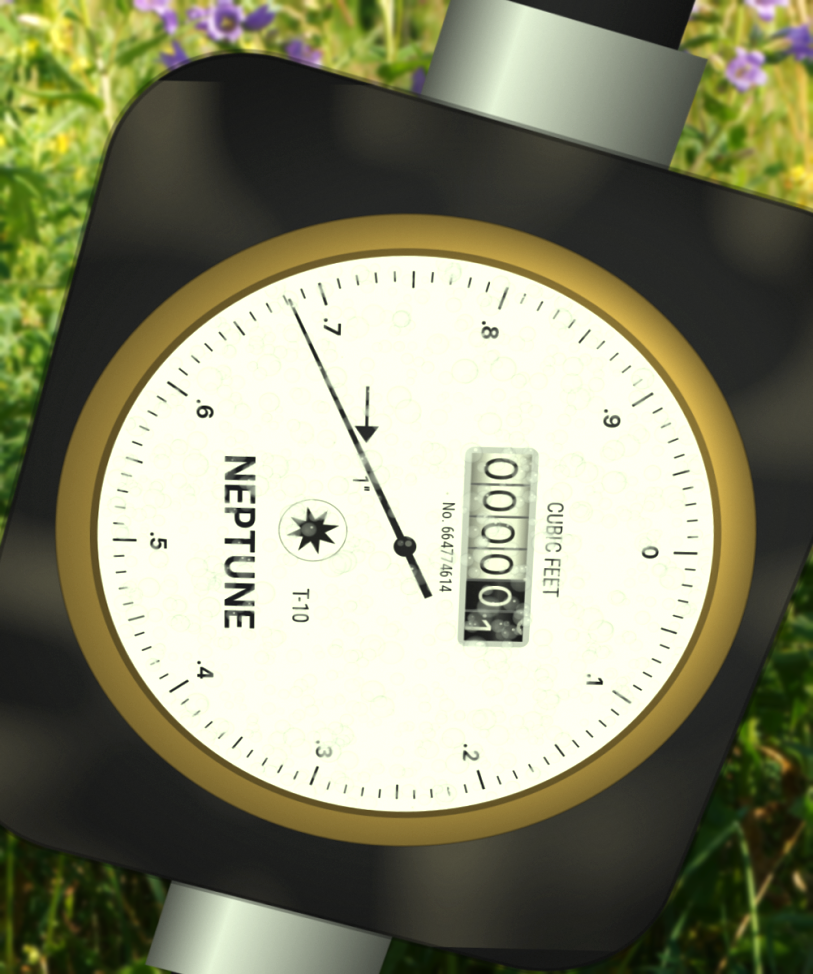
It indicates **0.68** ft³
